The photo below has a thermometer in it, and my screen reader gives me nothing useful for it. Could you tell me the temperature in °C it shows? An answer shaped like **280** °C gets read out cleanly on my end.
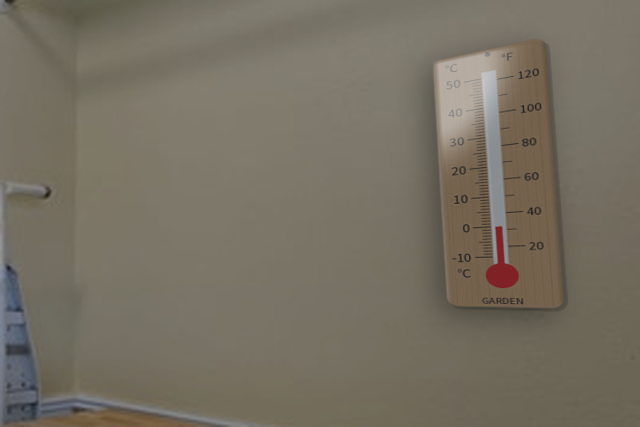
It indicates **0** °C
